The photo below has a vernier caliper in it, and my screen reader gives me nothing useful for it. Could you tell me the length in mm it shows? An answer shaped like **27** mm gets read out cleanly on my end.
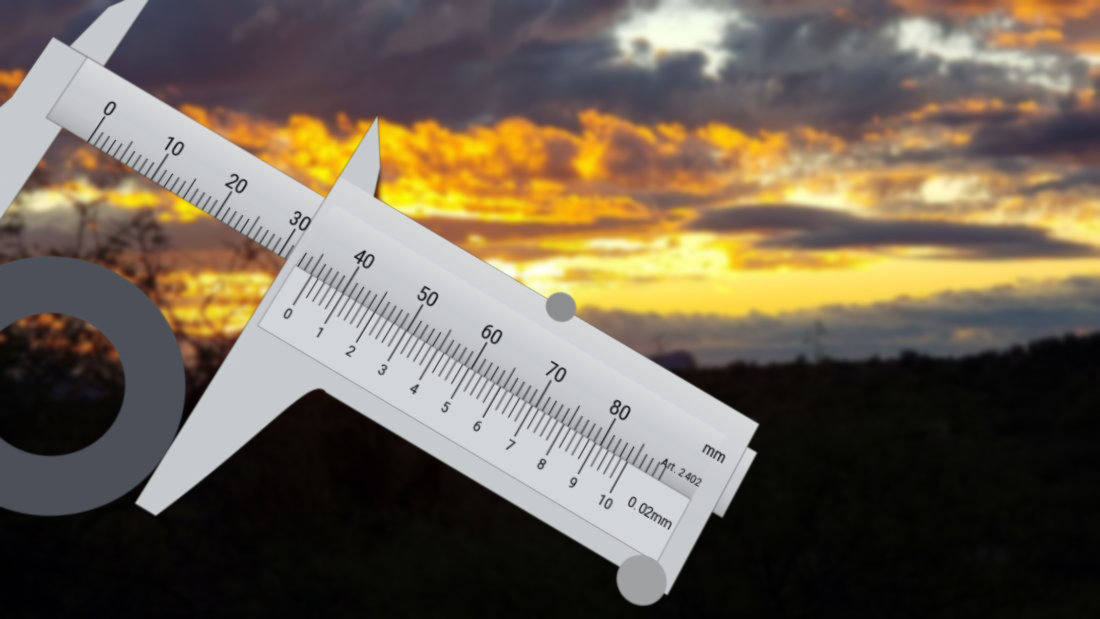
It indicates **35.2** mm
